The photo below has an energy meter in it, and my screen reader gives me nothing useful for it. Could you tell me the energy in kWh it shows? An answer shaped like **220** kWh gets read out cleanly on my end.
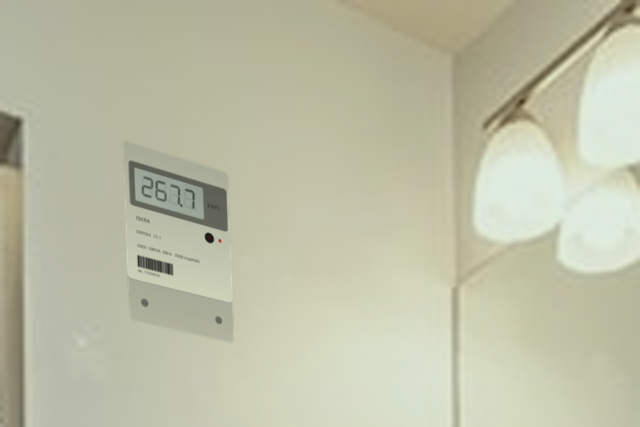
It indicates **267.7** kWh
